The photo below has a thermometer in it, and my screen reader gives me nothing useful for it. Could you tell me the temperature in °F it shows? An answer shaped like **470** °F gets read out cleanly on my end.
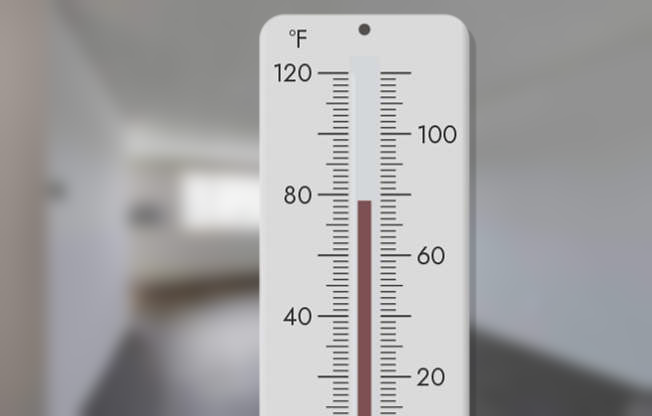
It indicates **78** °F
